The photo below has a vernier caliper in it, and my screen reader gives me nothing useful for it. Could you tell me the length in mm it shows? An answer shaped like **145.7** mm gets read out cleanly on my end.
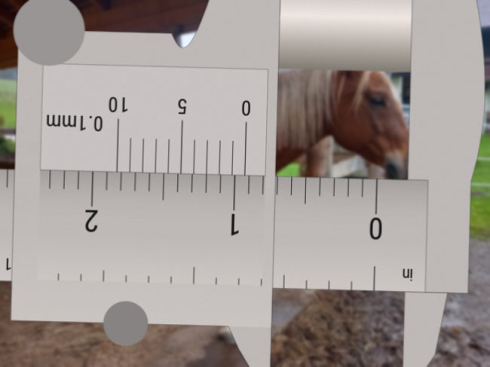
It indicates **9.3** mm
